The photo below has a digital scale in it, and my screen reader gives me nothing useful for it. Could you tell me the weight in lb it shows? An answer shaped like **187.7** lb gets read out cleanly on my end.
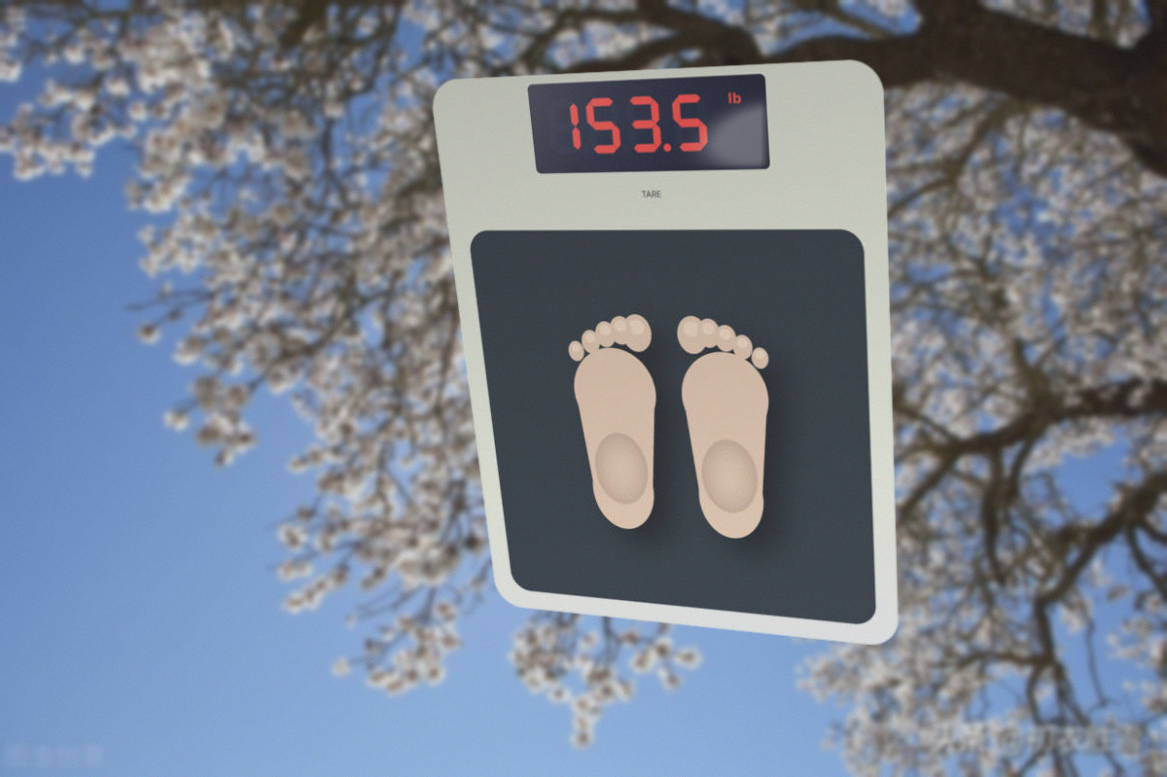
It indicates **153.5** lb
